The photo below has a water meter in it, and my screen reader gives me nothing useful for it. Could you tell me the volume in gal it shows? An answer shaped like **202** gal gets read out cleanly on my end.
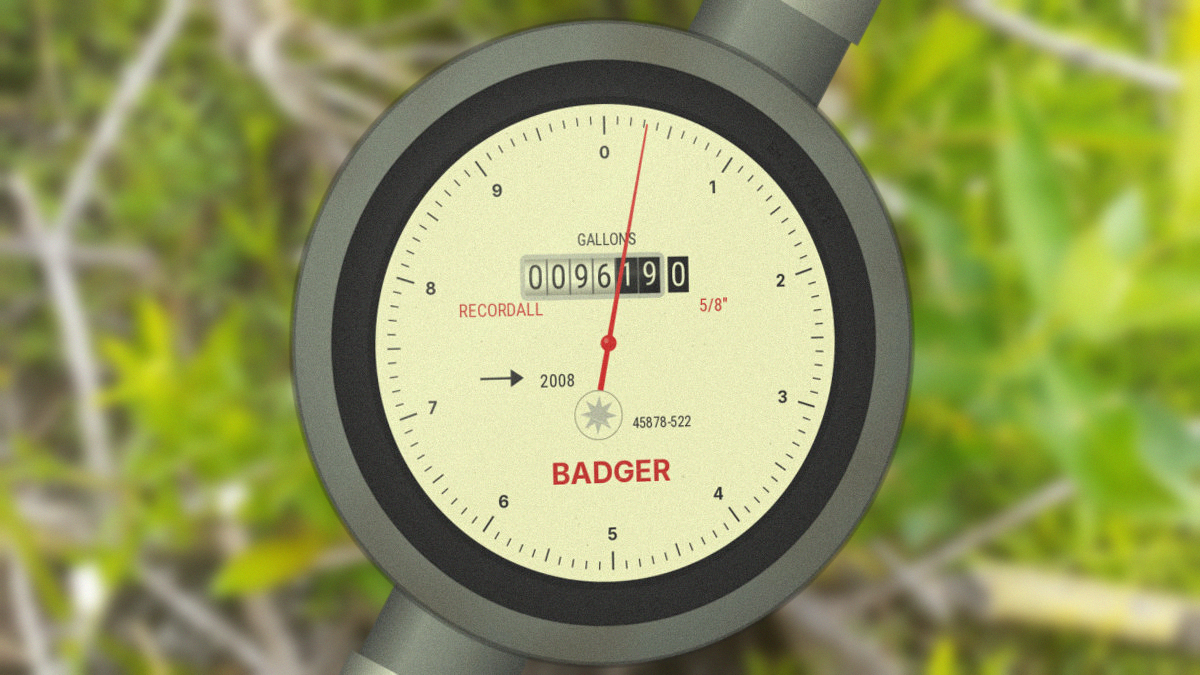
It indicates **96190.3** gal
